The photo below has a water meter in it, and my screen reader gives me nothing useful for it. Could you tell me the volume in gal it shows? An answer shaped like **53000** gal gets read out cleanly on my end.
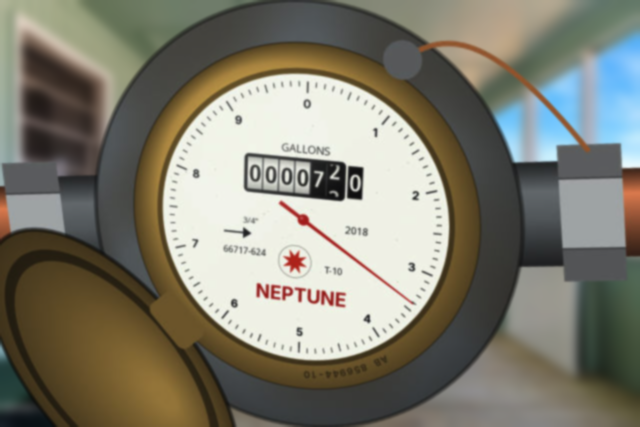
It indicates **723.4** gal
